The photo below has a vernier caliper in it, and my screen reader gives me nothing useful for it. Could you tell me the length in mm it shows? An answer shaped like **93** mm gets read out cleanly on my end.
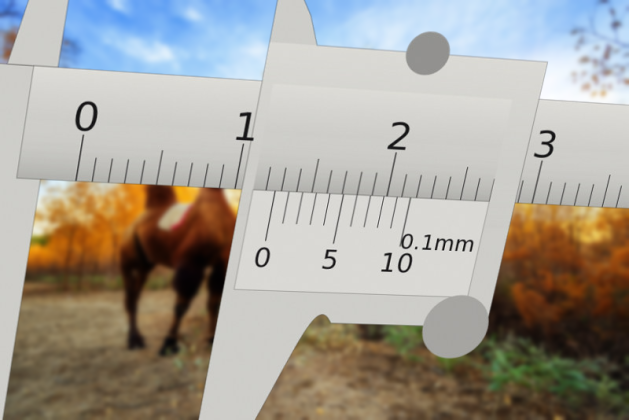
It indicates **12.6** mm
